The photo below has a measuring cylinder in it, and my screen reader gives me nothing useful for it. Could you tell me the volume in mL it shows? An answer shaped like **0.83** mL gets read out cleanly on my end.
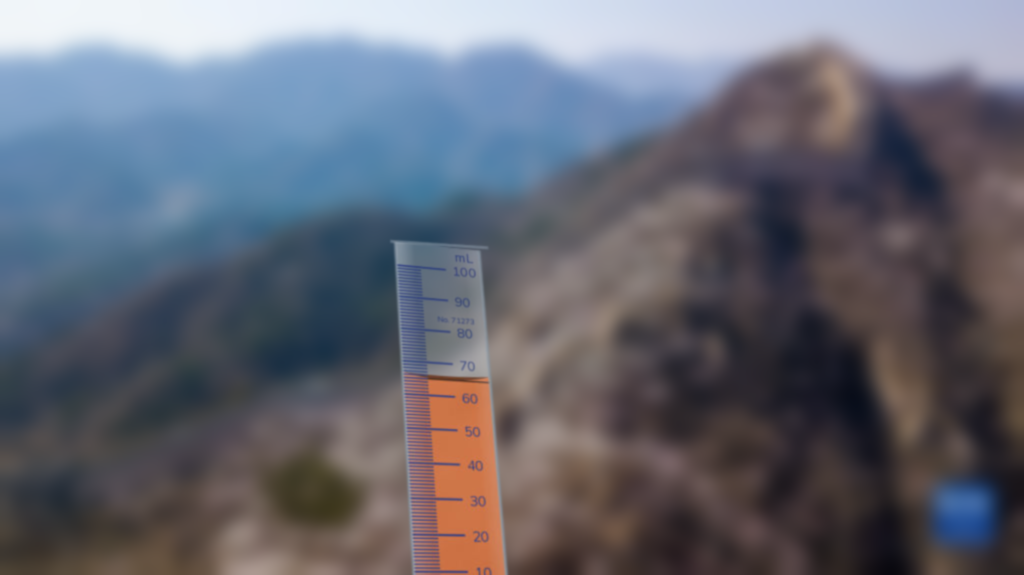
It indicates **65** mL
